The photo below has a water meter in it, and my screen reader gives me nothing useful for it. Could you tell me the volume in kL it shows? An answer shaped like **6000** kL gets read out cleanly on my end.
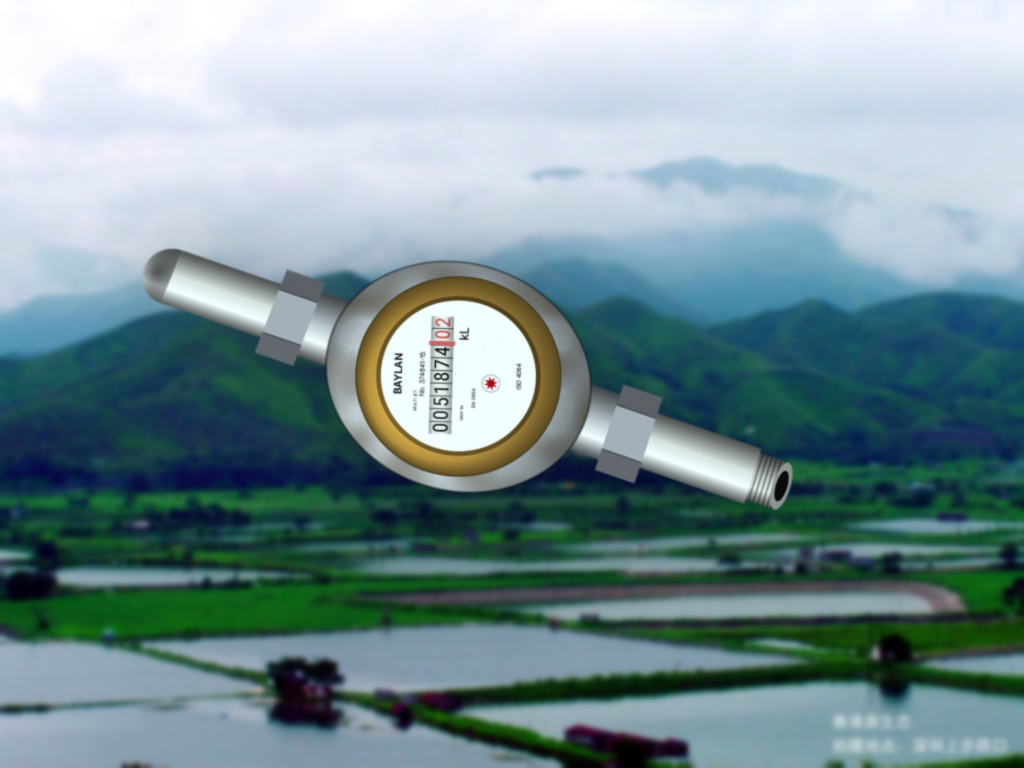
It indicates **51874.02** kL
